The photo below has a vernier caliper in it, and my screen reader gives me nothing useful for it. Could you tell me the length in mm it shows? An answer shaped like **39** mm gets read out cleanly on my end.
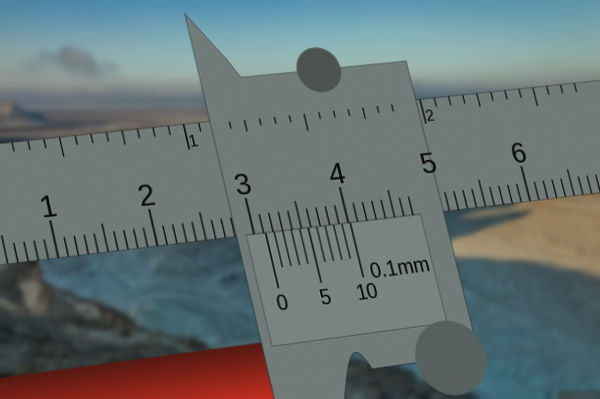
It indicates **31.2** mm
